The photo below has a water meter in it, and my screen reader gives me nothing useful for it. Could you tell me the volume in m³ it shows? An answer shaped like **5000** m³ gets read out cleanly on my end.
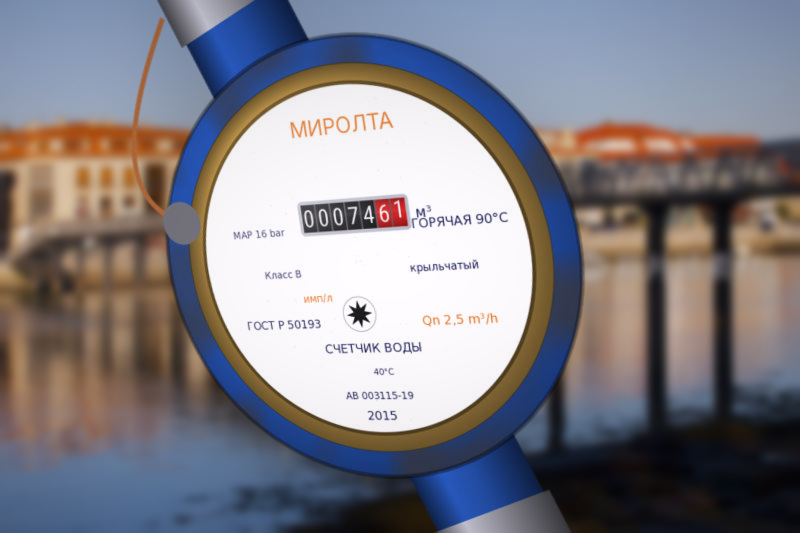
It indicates **74.61** m³
